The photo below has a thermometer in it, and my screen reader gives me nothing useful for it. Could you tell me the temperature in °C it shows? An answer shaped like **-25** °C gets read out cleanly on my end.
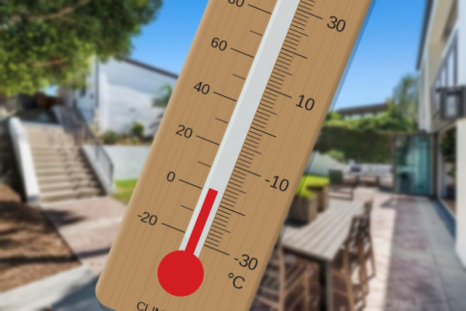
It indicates **-17** °C
